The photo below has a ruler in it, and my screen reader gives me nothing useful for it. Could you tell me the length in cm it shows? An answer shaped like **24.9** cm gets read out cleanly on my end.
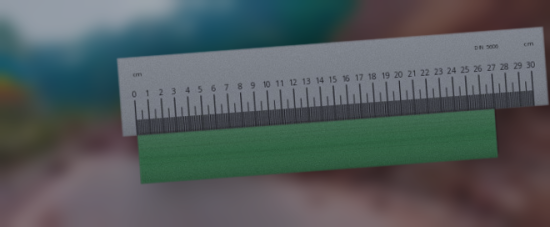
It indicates **27** cm
